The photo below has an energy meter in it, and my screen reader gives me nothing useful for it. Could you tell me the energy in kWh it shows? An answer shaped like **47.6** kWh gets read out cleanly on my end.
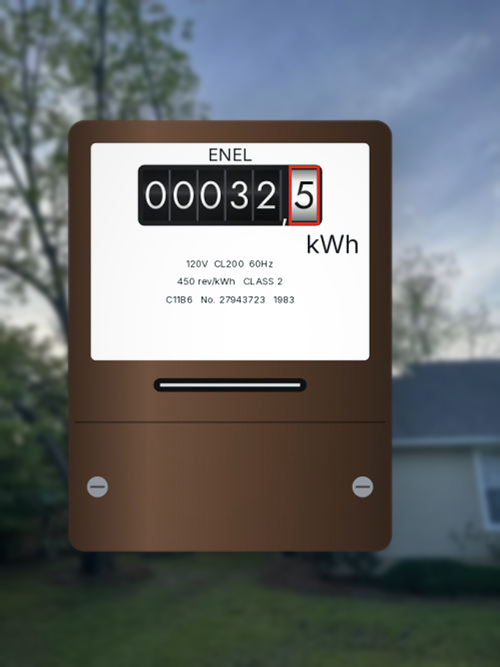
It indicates **32.5** kWh
